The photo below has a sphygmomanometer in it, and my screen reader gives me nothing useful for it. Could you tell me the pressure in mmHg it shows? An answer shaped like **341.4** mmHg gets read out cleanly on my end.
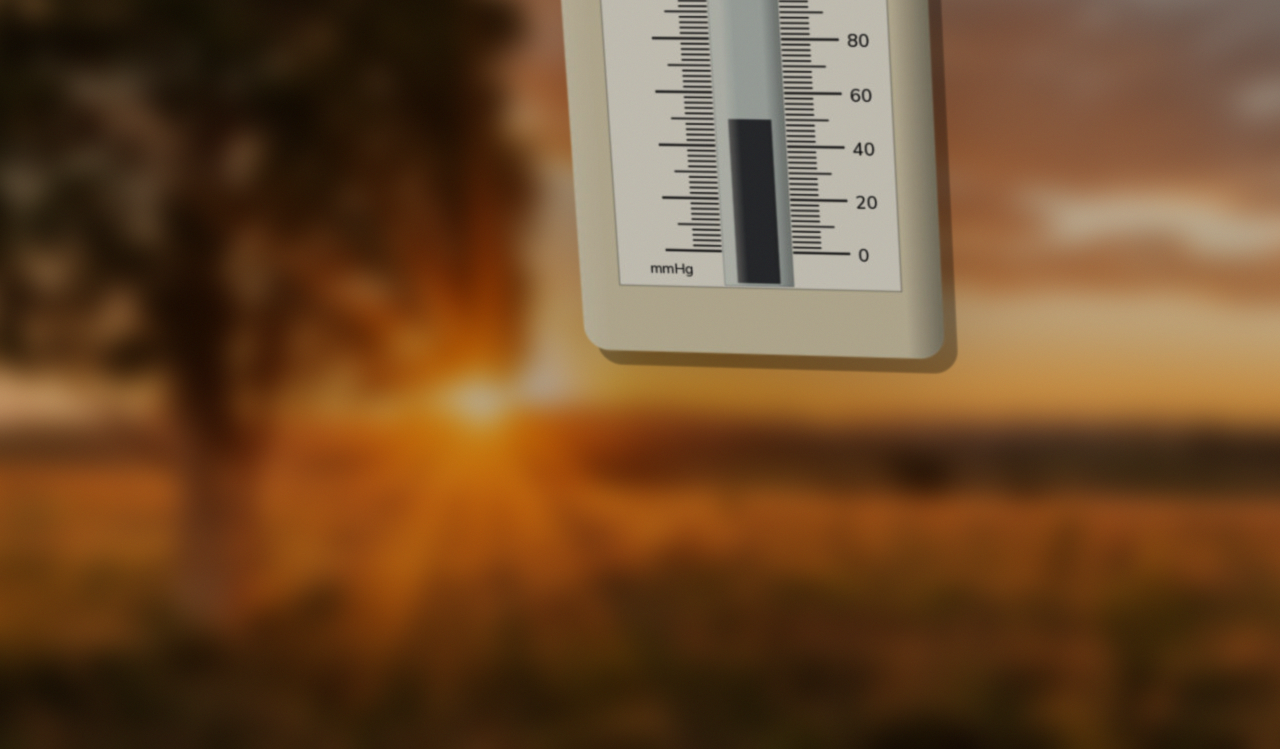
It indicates **50** mmHg
